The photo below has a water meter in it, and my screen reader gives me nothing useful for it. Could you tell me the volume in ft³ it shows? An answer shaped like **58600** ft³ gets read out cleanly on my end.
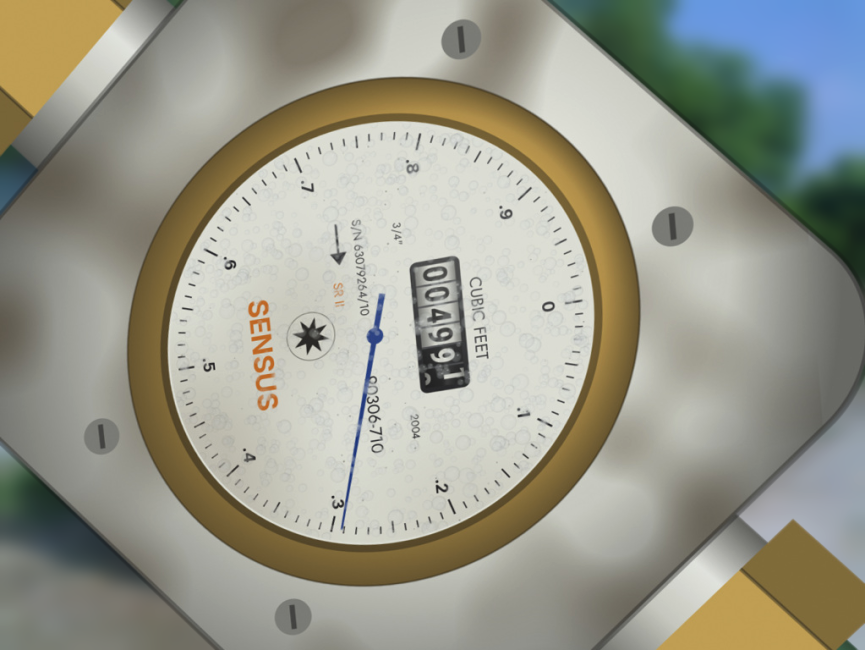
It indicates **4991.29** ft³
